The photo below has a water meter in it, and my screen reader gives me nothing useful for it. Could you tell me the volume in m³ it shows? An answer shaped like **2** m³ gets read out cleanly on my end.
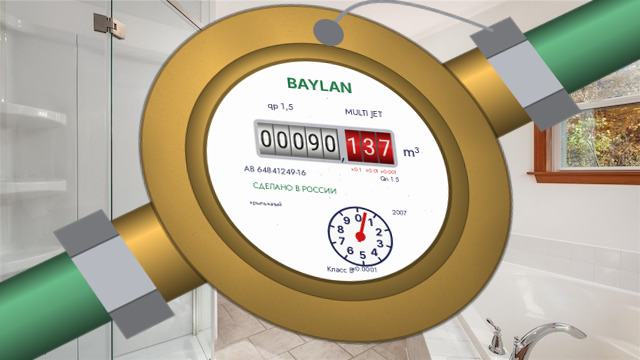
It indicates **90.1370** m³
